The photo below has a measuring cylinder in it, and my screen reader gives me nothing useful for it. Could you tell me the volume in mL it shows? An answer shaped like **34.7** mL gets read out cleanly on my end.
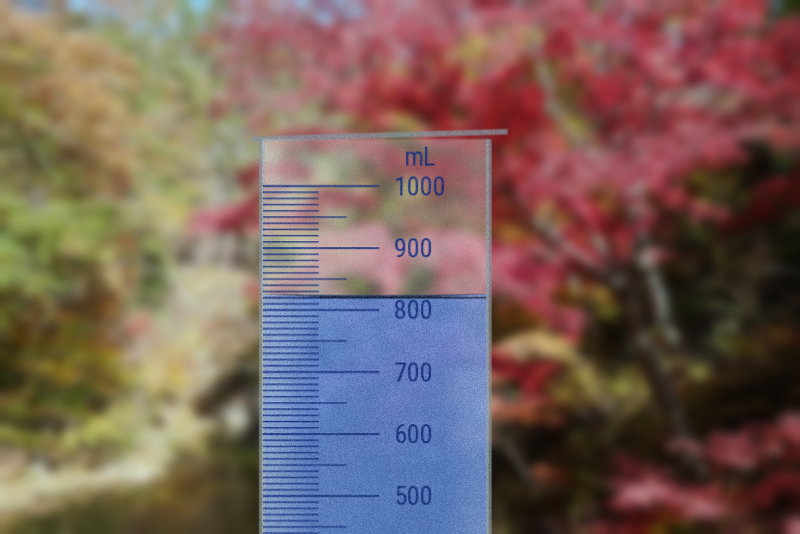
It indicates **820** mL
